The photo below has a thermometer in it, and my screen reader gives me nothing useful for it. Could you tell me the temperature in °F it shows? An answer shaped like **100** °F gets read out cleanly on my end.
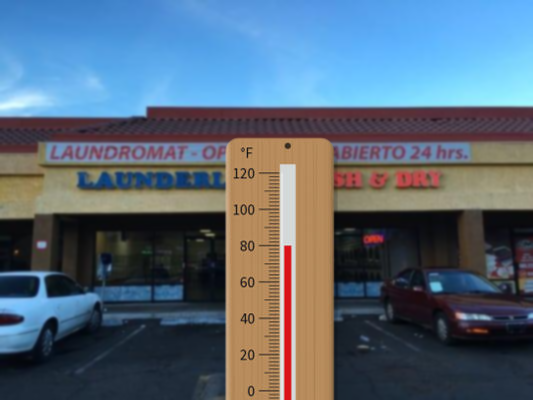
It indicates **80** °F
